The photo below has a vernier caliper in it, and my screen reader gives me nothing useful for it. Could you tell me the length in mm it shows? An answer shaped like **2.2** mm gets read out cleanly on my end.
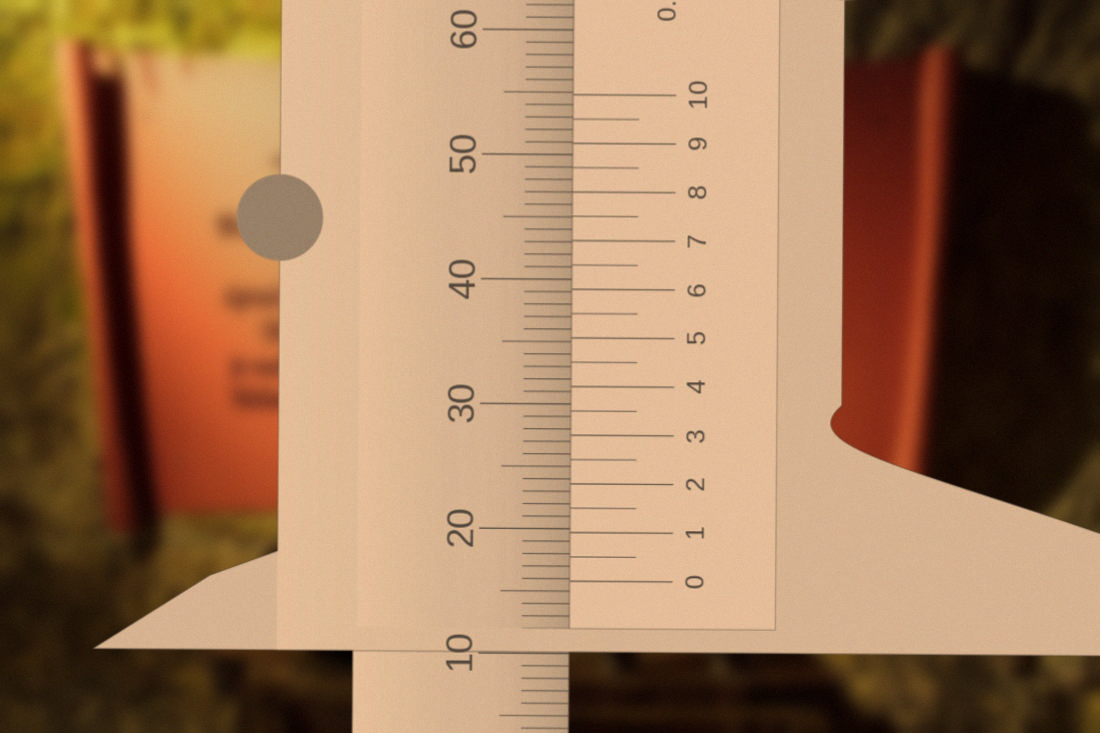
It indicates **15.8** mm
